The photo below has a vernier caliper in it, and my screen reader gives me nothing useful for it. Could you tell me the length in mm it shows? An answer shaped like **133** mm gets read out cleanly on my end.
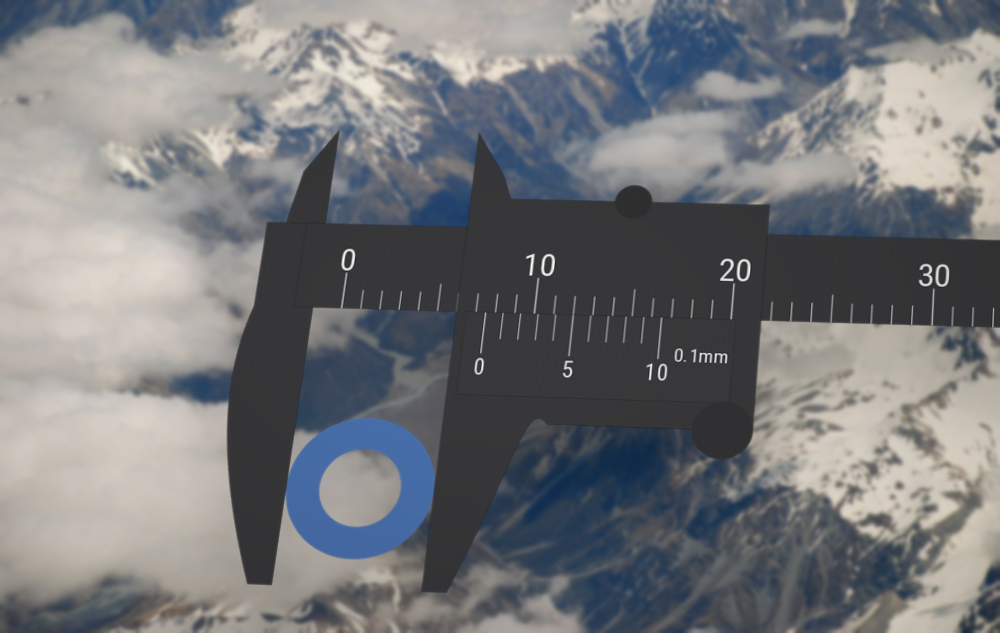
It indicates **7.5** mm
